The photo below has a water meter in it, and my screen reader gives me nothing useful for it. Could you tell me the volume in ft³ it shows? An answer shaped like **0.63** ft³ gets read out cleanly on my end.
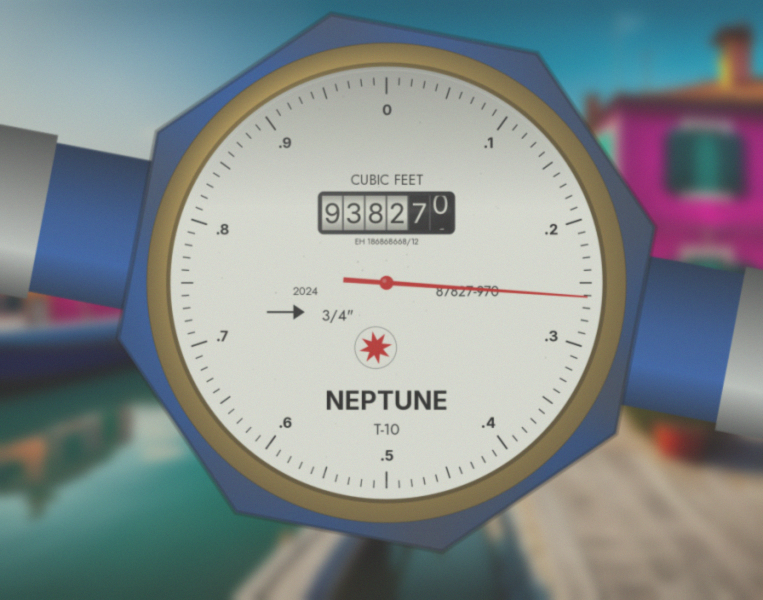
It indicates **938270.26** ft³
